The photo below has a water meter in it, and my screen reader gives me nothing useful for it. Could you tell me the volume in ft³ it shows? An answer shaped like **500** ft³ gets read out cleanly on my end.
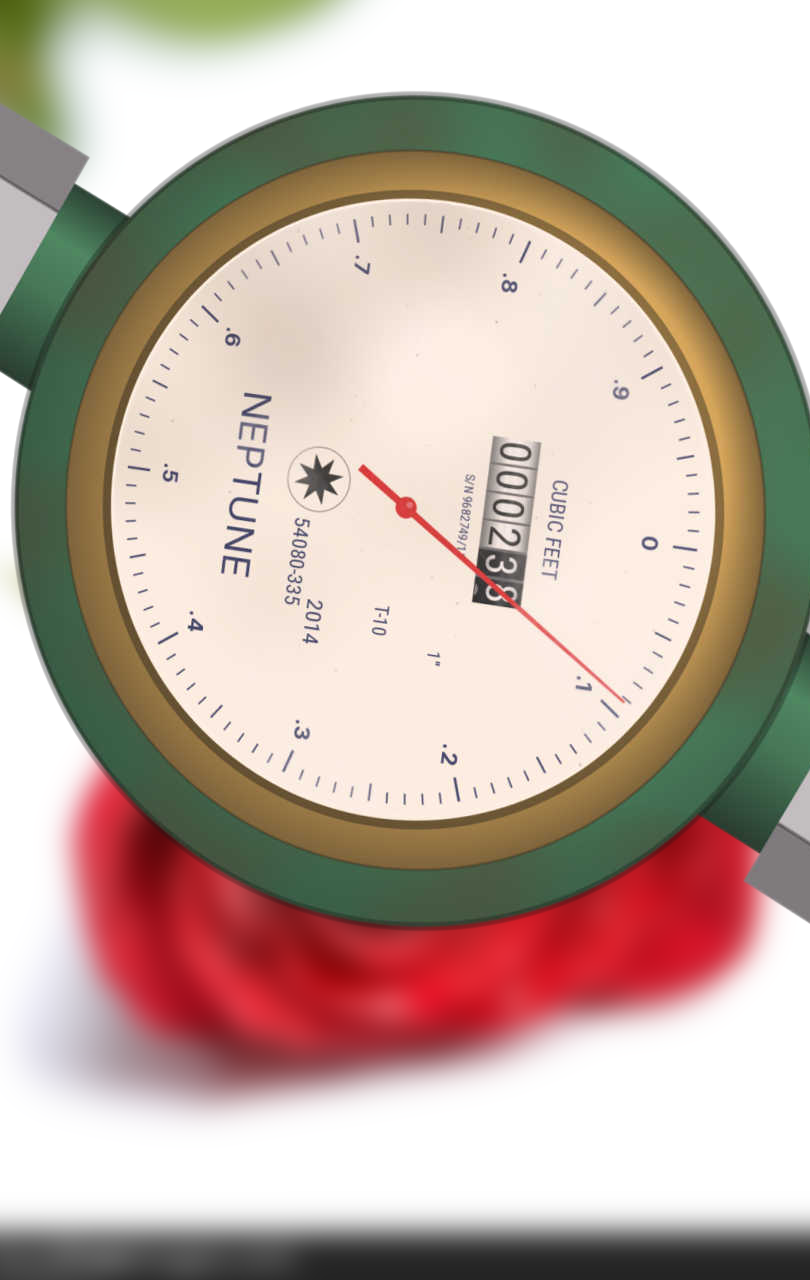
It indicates **238.09** ft³
